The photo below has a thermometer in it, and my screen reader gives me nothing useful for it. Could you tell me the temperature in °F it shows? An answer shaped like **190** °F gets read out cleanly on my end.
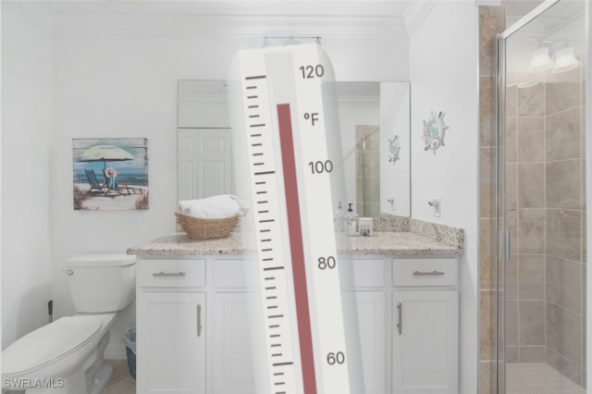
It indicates **114** °F
